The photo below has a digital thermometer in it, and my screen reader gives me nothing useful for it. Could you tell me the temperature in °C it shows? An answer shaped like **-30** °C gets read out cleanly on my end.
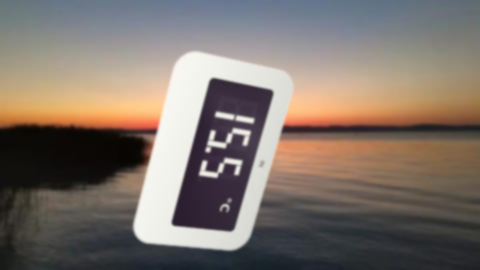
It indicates **15.5** °C
